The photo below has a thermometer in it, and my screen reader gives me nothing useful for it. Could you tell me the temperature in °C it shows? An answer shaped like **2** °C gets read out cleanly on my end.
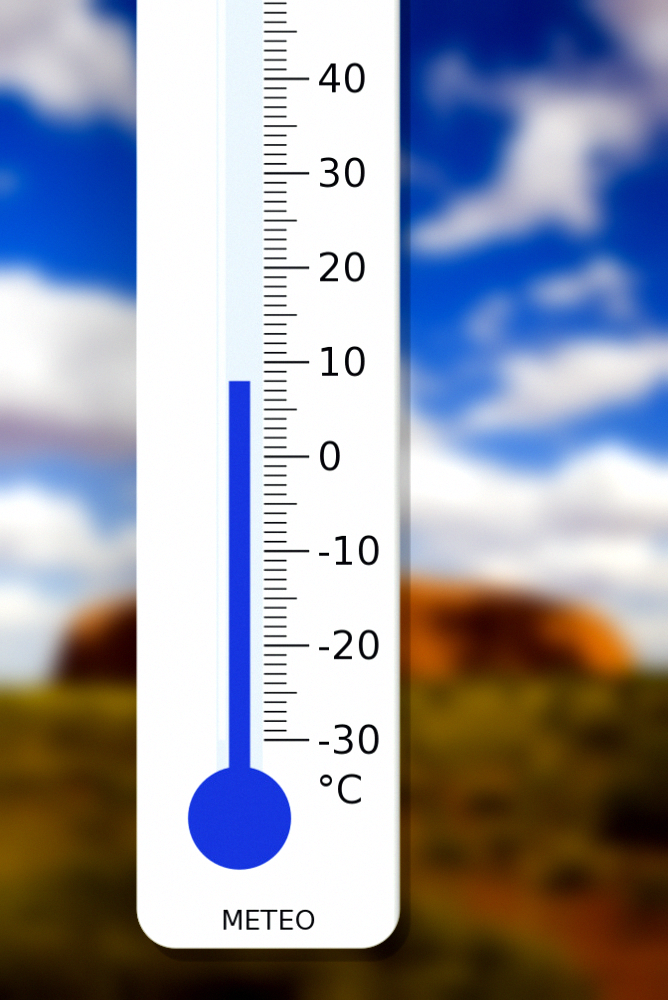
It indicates **8** °C
